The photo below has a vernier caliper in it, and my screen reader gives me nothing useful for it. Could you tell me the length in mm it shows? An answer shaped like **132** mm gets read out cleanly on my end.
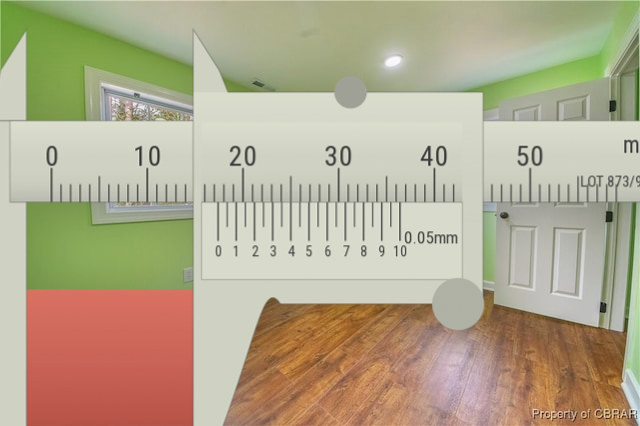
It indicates **17.4** mm
